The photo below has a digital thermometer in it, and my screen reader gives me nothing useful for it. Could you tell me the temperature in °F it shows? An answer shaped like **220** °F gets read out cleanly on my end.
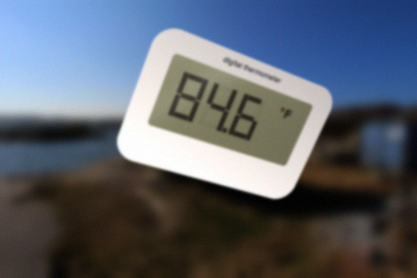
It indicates **84.6** °F
